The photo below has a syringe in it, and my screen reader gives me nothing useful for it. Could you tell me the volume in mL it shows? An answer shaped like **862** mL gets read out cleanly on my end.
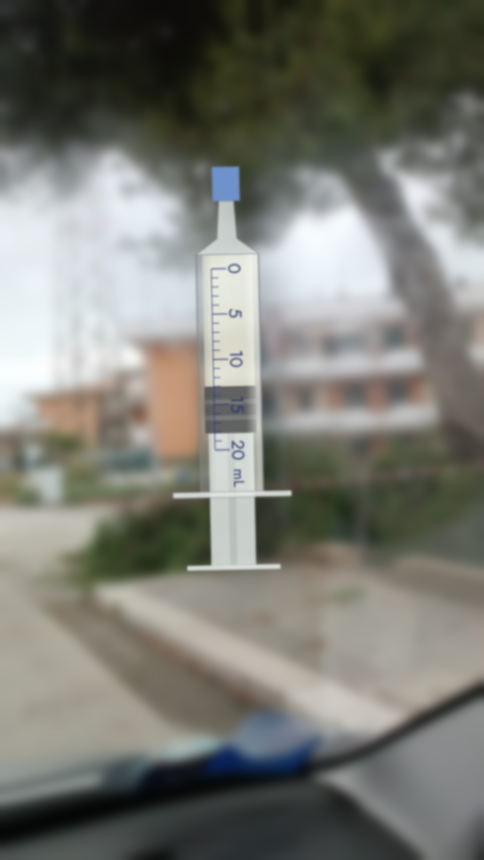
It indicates **13** mL
